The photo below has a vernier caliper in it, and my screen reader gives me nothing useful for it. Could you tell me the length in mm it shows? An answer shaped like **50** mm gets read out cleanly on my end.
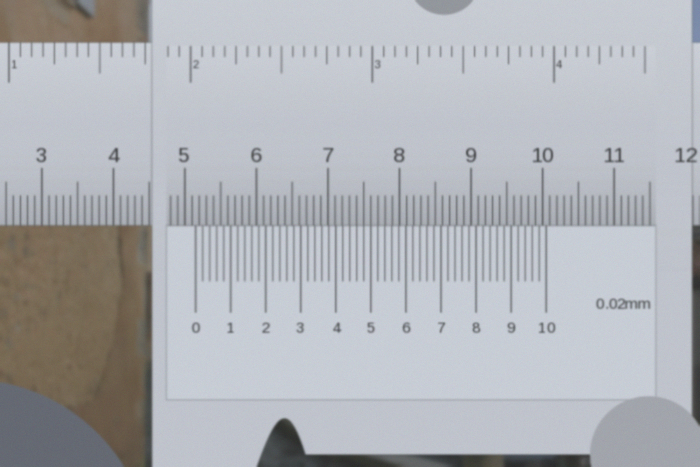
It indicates **51.5** mm
